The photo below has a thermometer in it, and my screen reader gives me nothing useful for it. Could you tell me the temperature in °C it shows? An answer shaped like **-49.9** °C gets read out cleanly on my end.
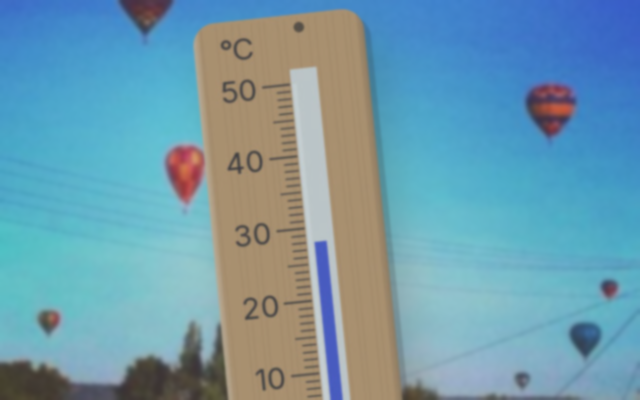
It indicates **28** °C
